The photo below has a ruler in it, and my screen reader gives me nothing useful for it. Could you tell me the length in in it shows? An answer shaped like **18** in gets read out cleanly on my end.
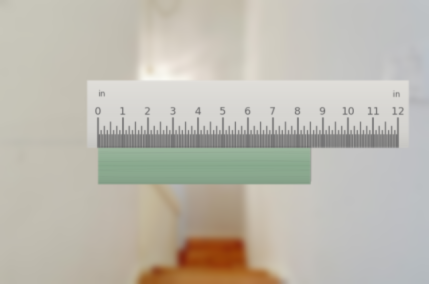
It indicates **8.5** in
